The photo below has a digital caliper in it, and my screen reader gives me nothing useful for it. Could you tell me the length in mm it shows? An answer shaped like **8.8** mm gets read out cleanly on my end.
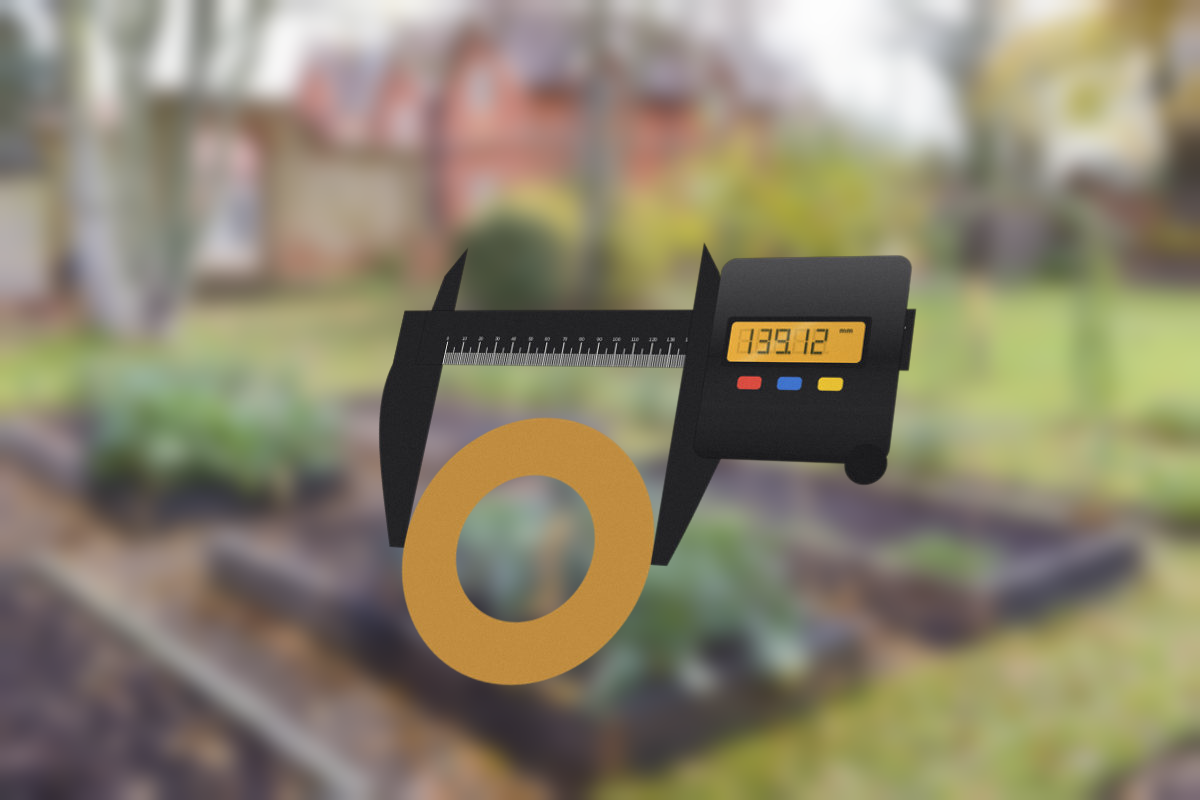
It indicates **139.12** mm
